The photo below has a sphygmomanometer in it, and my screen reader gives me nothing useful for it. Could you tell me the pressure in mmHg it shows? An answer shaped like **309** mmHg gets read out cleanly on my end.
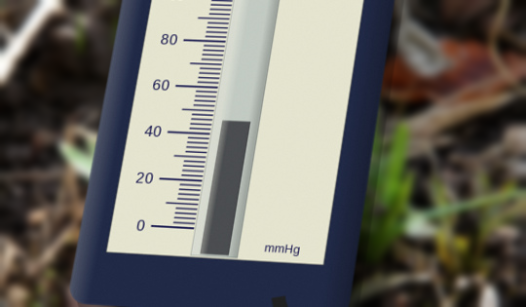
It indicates **46** mmHg
